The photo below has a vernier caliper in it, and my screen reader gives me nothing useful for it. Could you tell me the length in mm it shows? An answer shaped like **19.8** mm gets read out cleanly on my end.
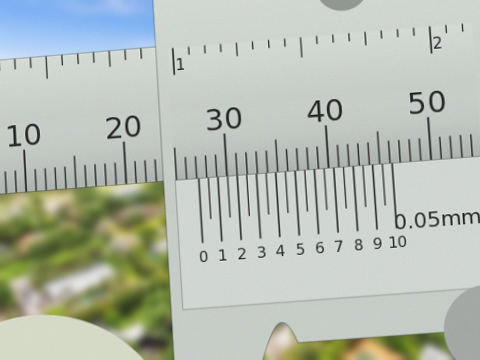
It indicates **27.2** mm
